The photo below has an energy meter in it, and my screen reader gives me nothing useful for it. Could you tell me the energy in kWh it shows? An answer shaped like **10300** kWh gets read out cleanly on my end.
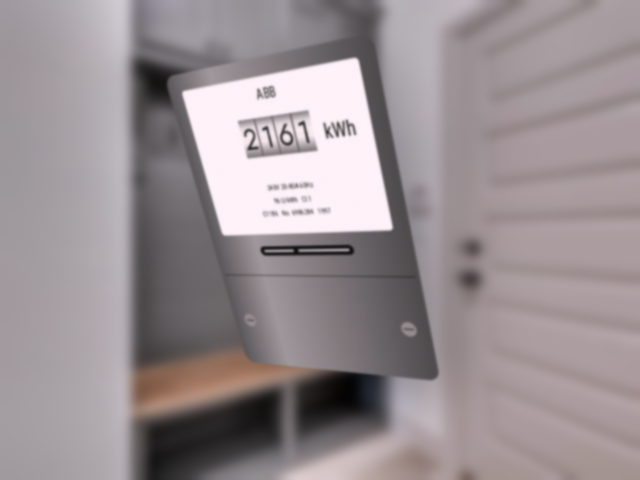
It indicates **2161** kWh
